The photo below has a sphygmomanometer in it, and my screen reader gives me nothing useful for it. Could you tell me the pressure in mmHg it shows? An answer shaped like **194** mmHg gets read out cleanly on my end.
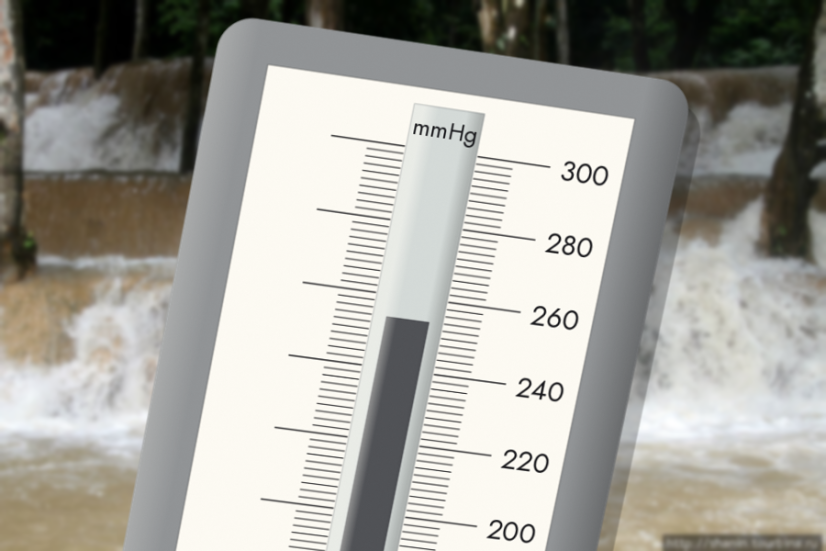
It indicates **254** mmHg
